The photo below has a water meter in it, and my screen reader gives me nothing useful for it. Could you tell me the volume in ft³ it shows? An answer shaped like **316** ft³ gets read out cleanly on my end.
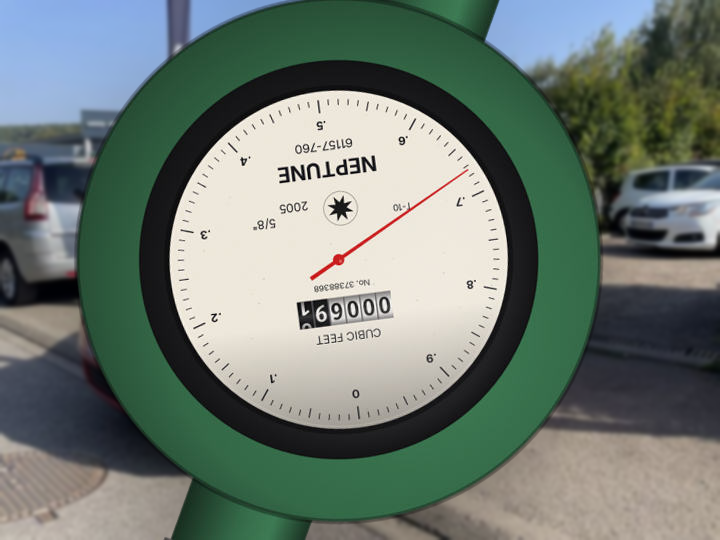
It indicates **690.67** ft³
